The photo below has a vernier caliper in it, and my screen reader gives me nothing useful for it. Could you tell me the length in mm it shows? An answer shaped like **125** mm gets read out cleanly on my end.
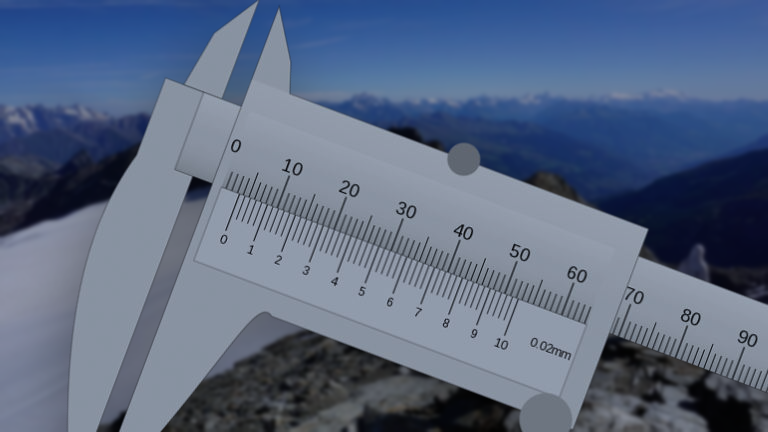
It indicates **3.4** mm
